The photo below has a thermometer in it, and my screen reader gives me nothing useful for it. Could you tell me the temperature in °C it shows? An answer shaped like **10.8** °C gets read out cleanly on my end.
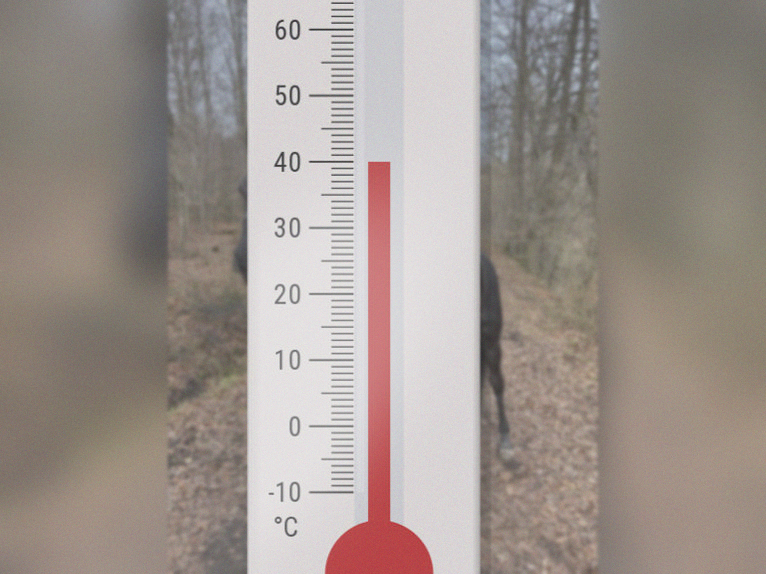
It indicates **40** °C
